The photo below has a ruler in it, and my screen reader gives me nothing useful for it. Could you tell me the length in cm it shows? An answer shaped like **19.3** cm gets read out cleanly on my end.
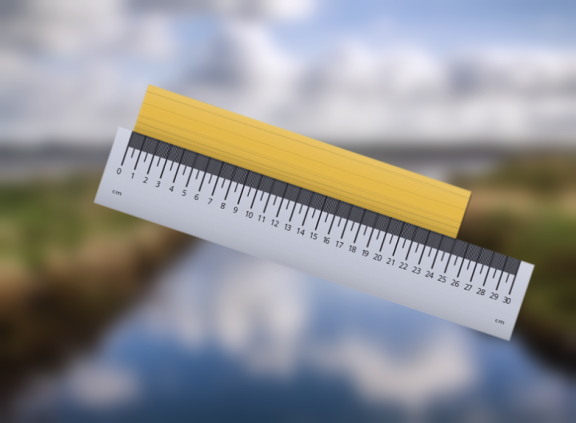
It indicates **25** cm
